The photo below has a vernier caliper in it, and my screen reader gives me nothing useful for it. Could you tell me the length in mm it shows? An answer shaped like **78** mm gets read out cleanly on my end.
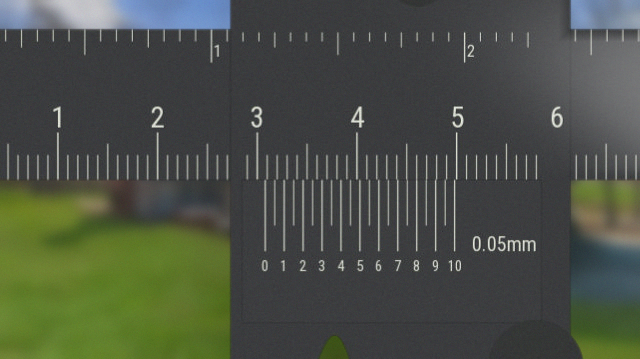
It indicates **30.8** mm
